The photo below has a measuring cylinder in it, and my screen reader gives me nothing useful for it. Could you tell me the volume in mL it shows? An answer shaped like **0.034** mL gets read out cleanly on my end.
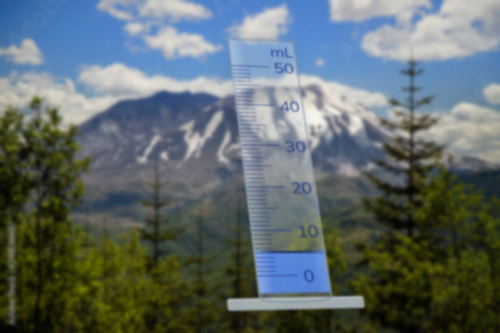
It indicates **5** mL
